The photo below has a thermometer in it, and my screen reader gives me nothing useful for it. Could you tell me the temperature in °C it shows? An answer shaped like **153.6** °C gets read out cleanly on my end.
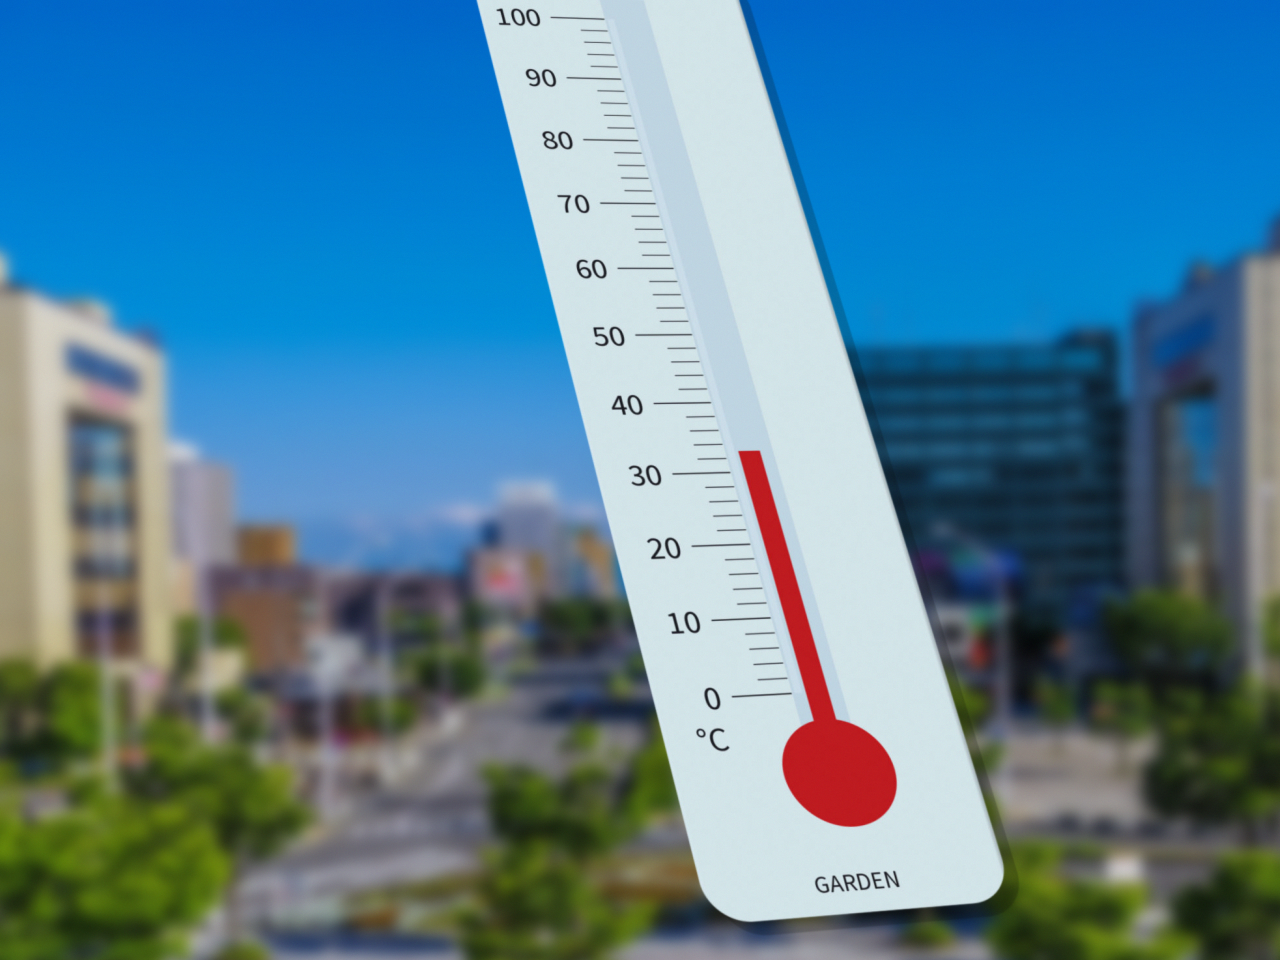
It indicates **33** °C
